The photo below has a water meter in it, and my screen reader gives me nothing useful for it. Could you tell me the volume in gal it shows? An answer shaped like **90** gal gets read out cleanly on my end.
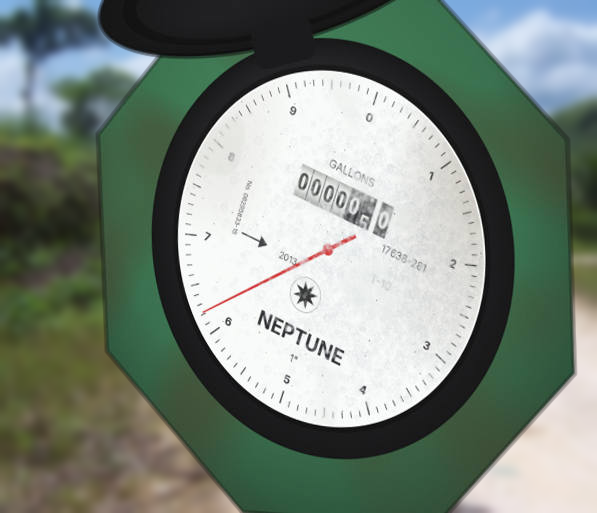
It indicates **46.2** gal
